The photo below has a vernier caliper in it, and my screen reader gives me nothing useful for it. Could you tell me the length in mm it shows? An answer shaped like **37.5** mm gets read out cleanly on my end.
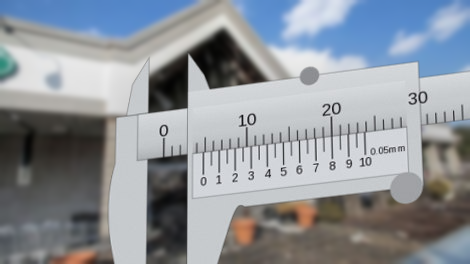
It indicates **4.8** mm
